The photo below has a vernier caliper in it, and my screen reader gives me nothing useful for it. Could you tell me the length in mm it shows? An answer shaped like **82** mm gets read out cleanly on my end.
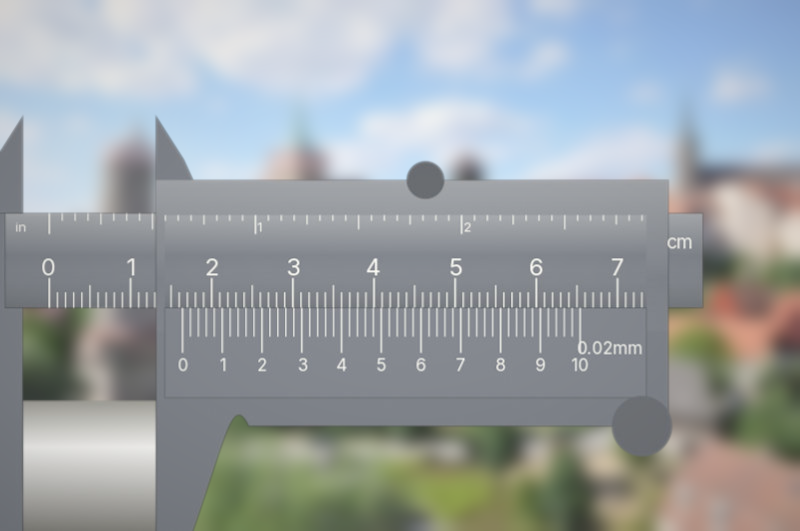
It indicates **16.4** mm
